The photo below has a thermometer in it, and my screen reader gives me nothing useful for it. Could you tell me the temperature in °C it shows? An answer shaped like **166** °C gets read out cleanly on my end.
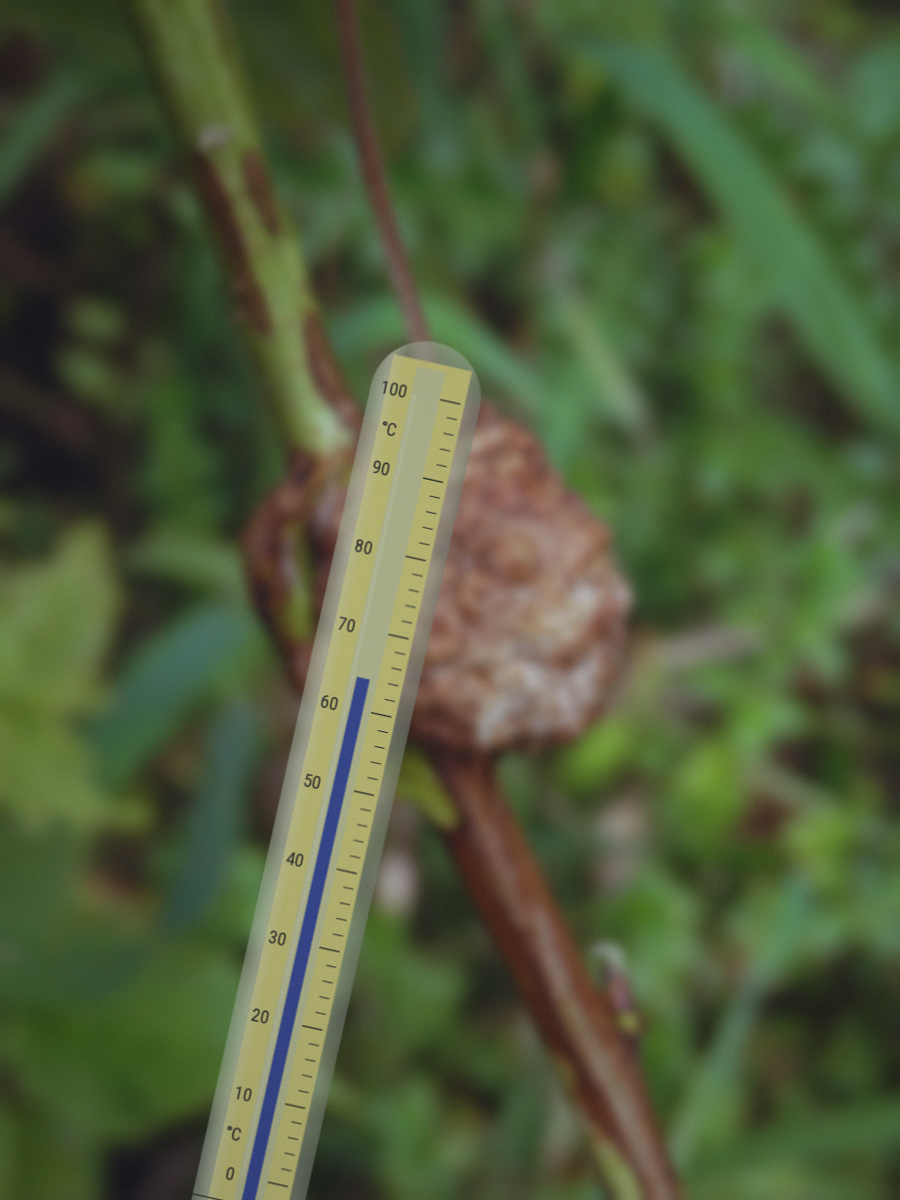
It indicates **64** °C
